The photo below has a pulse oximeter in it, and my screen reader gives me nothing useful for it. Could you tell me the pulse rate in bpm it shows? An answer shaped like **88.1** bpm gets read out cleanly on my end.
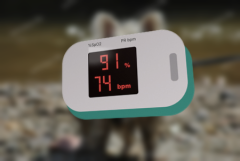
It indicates **74** bpm
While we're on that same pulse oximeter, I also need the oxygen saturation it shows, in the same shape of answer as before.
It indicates **91** %
